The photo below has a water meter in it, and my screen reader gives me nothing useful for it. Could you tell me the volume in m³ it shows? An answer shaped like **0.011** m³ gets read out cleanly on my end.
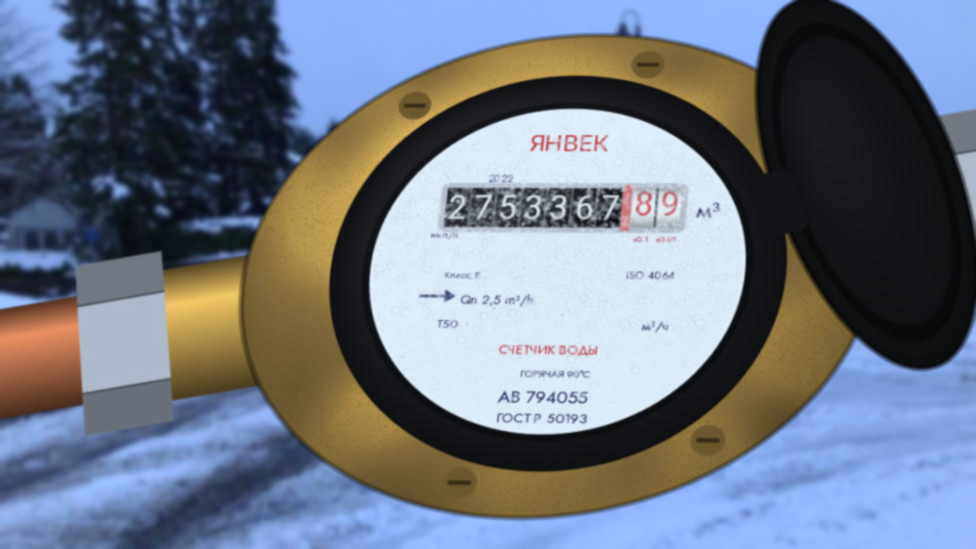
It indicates **2753367.89** m³
